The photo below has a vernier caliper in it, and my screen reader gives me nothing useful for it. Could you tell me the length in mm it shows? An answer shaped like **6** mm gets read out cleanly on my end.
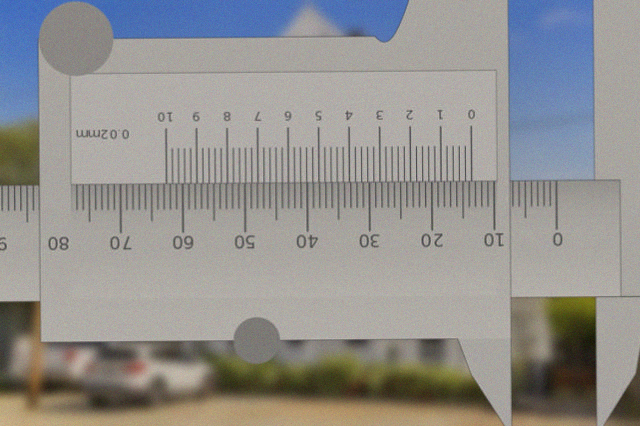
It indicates **13.6** mm
